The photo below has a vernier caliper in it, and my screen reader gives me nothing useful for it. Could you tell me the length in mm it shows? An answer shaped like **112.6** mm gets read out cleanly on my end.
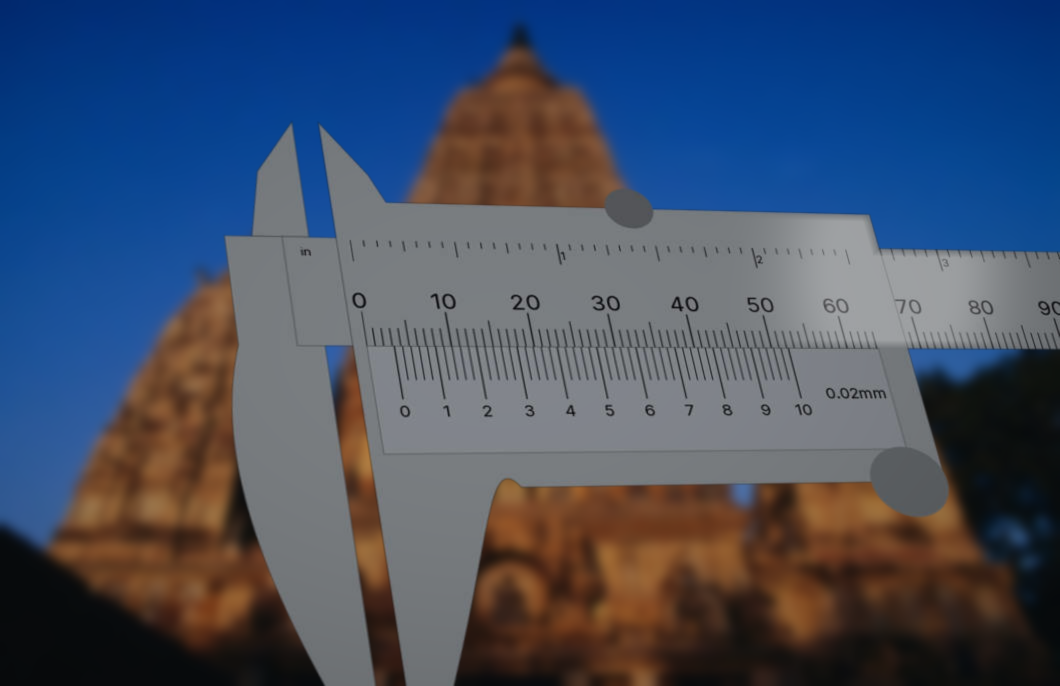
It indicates **3.2** mm
